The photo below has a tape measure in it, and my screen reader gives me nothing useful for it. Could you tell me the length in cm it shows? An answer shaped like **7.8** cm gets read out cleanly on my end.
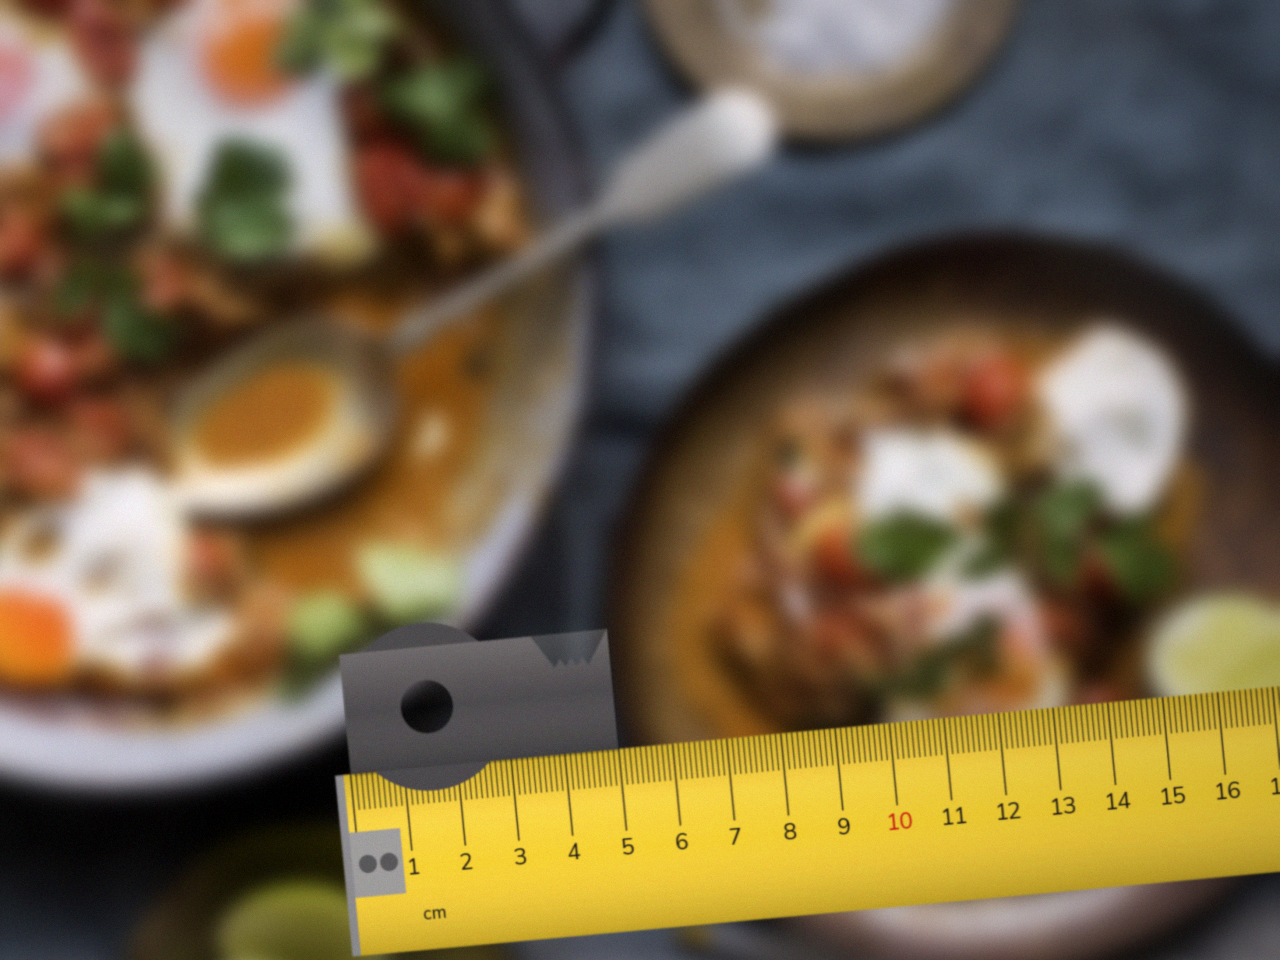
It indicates **5** cm
